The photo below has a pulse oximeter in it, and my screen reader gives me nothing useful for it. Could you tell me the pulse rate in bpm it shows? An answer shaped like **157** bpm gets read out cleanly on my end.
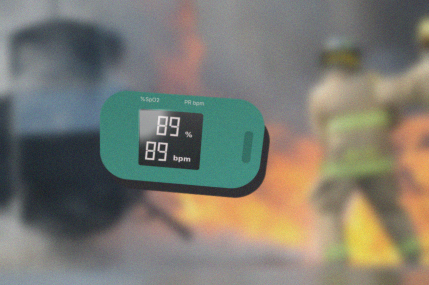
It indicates **89** bpm
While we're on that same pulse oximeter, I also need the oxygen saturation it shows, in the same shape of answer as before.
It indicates **89** %
